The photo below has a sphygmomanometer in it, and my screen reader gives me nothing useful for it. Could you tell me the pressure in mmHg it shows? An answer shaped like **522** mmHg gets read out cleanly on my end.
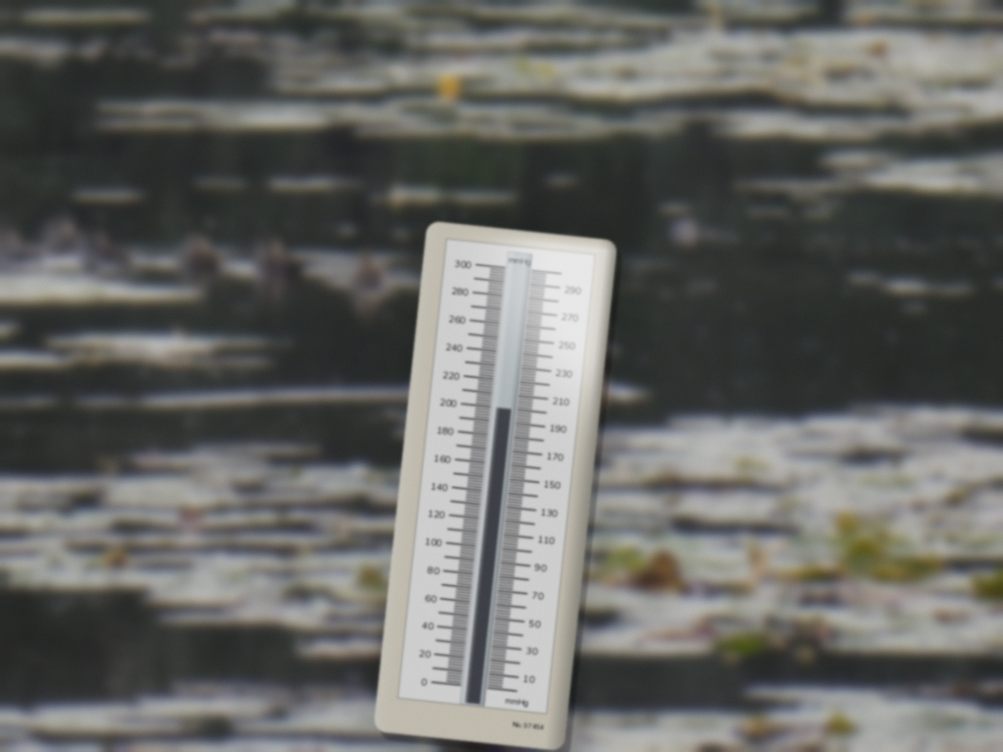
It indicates **200** mmHg
